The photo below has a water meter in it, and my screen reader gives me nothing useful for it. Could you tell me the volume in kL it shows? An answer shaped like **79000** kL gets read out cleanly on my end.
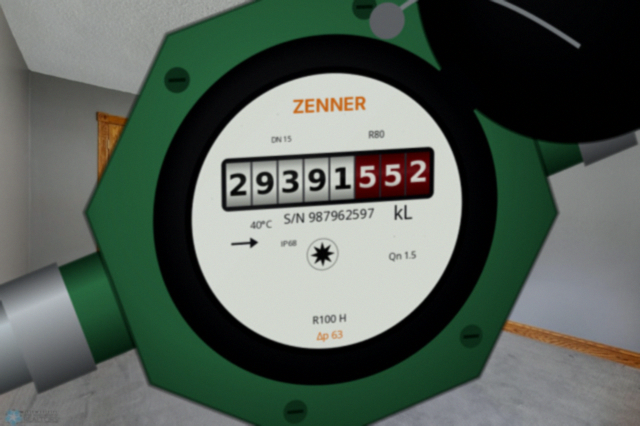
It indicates **29391.552** kL
